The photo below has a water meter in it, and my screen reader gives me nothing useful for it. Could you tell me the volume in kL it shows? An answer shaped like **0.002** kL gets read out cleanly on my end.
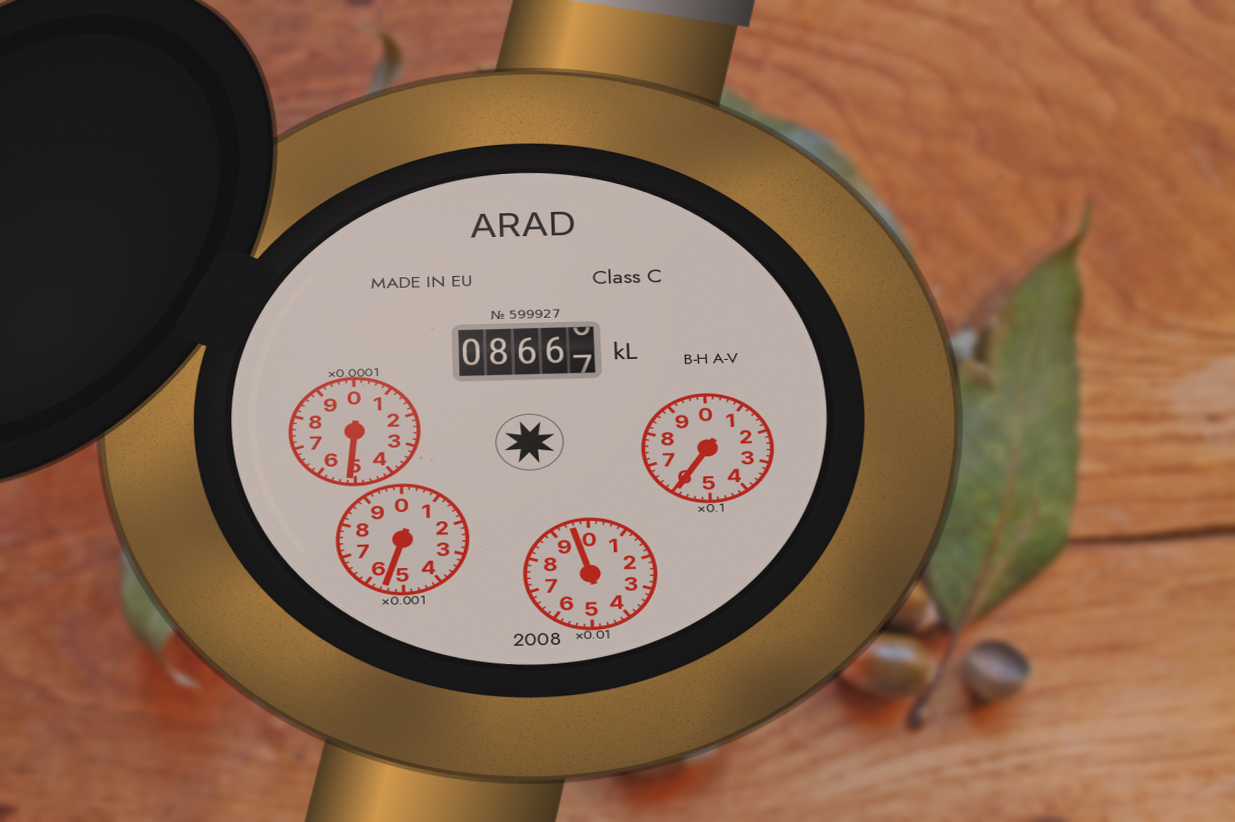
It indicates **8666.5955** kL
